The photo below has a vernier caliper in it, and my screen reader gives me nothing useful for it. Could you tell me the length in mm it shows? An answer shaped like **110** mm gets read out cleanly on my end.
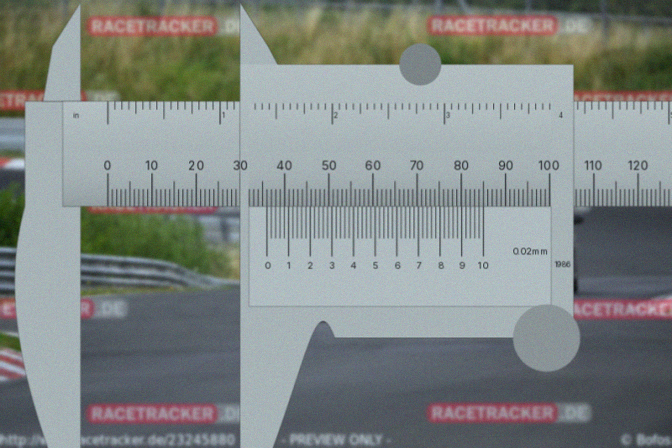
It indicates **36.0** mm
